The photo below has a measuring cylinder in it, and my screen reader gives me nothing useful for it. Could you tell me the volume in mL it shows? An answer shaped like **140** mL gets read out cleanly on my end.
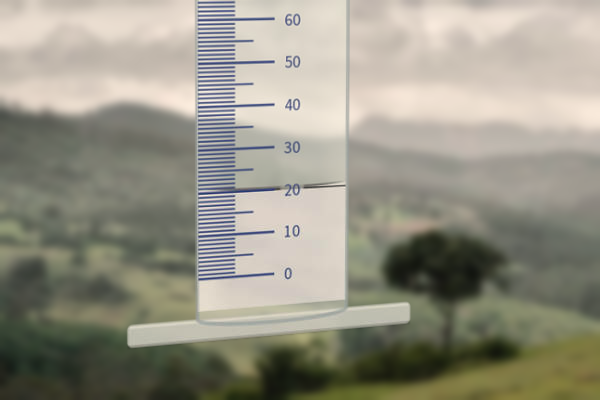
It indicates **20** mL
